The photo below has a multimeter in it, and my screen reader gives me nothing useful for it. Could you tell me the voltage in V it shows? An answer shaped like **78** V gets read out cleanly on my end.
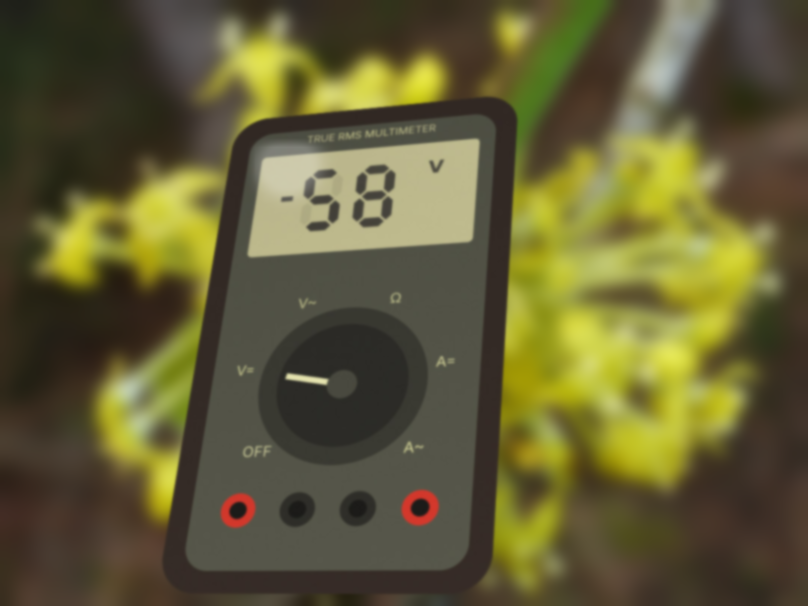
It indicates **-58** V
